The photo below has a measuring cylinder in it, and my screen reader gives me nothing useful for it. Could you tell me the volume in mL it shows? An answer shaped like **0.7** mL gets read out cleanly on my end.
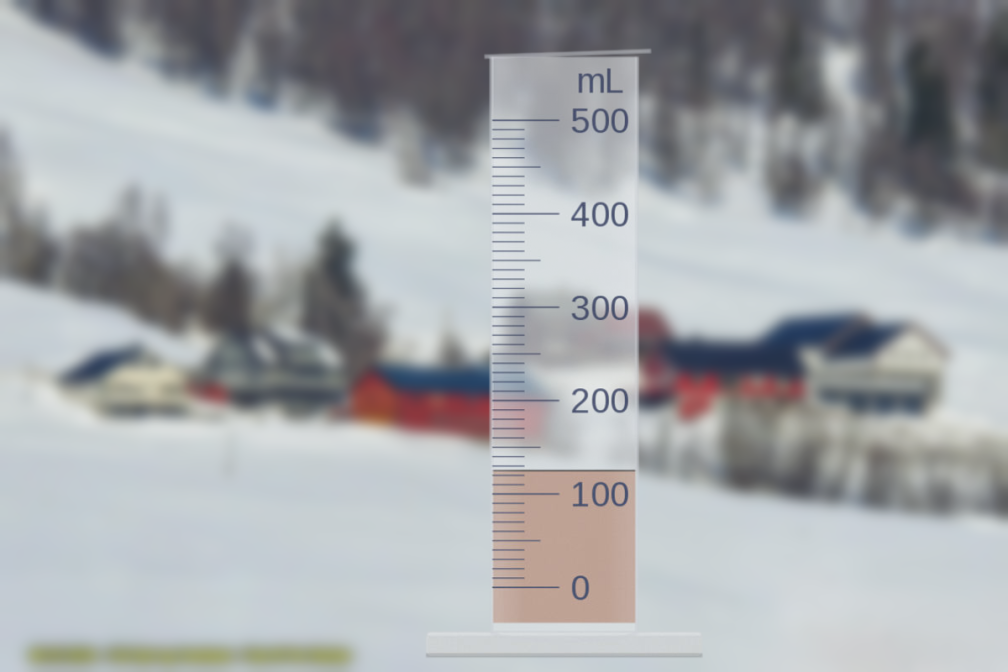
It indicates **125** mL
